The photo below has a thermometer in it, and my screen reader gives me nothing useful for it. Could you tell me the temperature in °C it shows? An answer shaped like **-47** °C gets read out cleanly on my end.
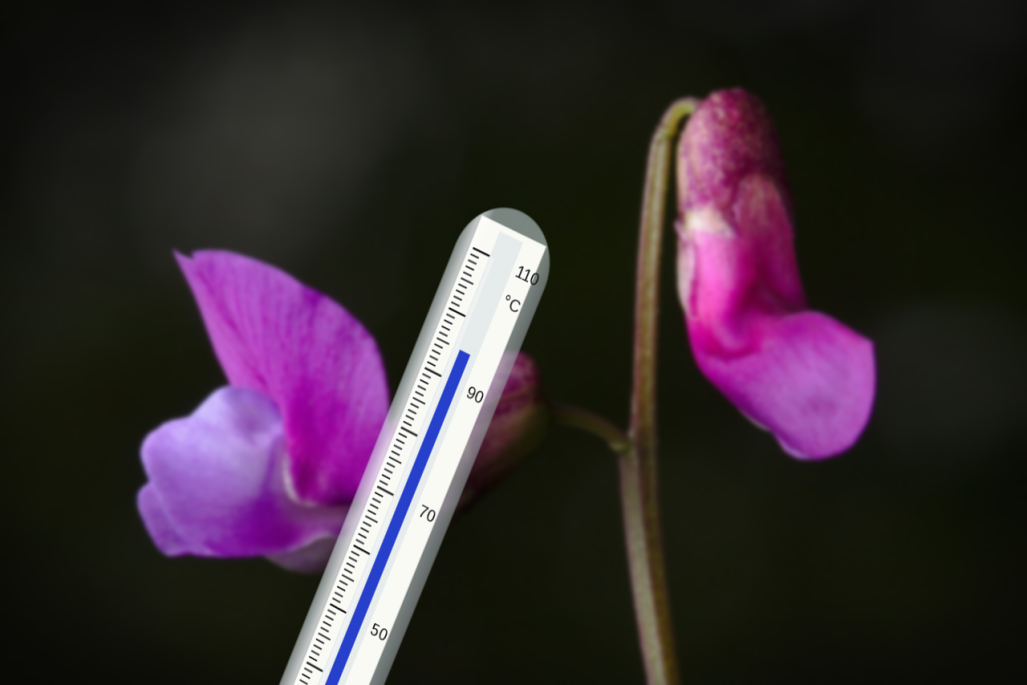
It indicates **95** °C
